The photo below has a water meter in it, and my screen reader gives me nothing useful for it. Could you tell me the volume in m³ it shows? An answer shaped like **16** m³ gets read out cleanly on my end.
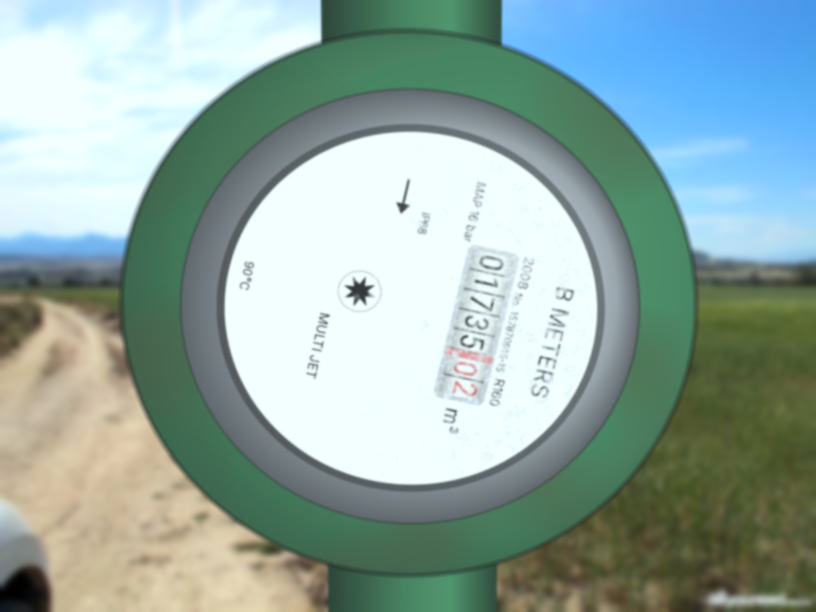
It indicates **1735.02** m³
